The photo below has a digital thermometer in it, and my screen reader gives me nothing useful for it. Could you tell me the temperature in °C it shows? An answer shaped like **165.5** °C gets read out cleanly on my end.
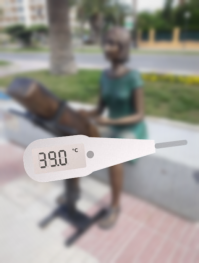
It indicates **39.0** °C
